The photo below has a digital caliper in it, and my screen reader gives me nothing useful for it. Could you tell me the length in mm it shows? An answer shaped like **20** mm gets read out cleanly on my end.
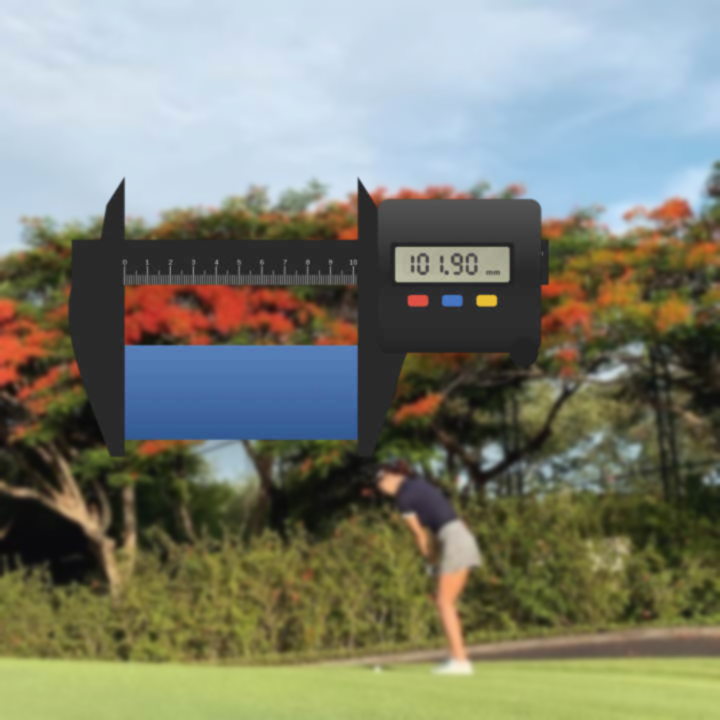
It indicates **101.90** mm
